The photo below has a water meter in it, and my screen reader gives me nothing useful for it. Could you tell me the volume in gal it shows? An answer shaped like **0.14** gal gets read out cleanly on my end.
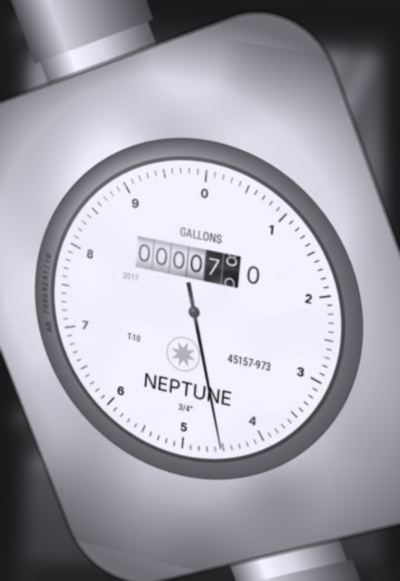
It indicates **784.5** gal
